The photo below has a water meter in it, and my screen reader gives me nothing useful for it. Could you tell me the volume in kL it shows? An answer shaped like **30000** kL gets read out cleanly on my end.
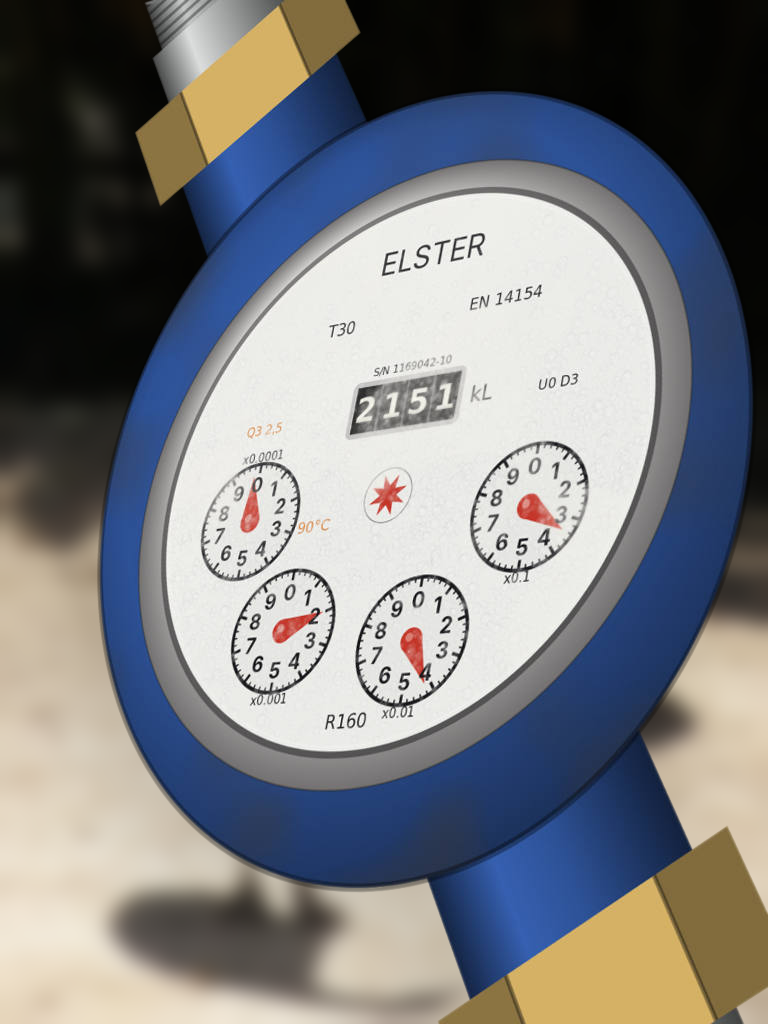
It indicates **2151.3419** kL
